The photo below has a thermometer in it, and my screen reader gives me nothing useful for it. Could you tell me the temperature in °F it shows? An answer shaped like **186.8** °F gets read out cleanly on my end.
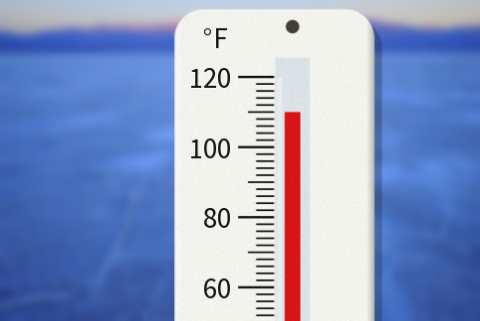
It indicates **110** °F
